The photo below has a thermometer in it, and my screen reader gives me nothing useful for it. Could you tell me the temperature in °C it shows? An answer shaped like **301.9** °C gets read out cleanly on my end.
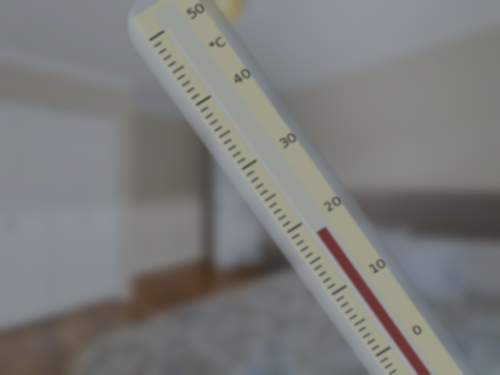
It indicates **18** °C
